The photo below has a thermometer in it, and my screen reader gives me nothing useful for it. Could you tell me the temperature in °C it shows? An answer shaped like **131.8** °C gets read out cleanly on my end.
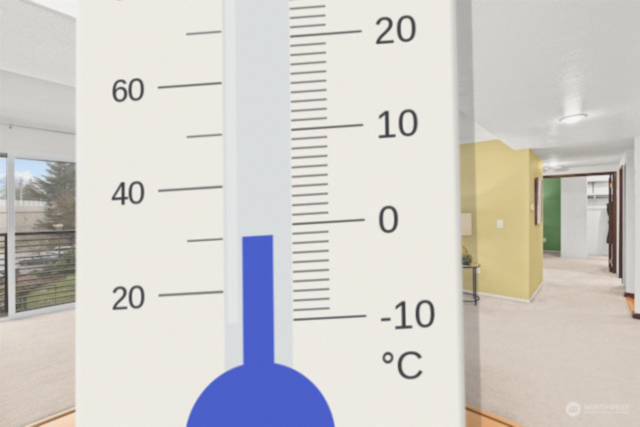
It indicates **-1** °C
